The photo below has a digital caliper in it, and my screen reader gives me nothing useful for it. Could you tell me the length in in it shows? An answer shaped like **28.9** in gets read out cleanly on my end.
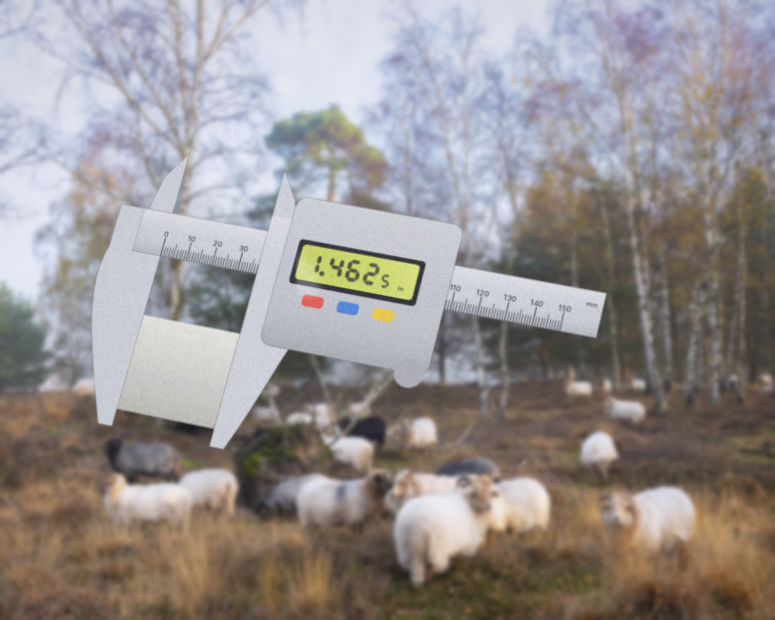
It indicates **1.4625** in
